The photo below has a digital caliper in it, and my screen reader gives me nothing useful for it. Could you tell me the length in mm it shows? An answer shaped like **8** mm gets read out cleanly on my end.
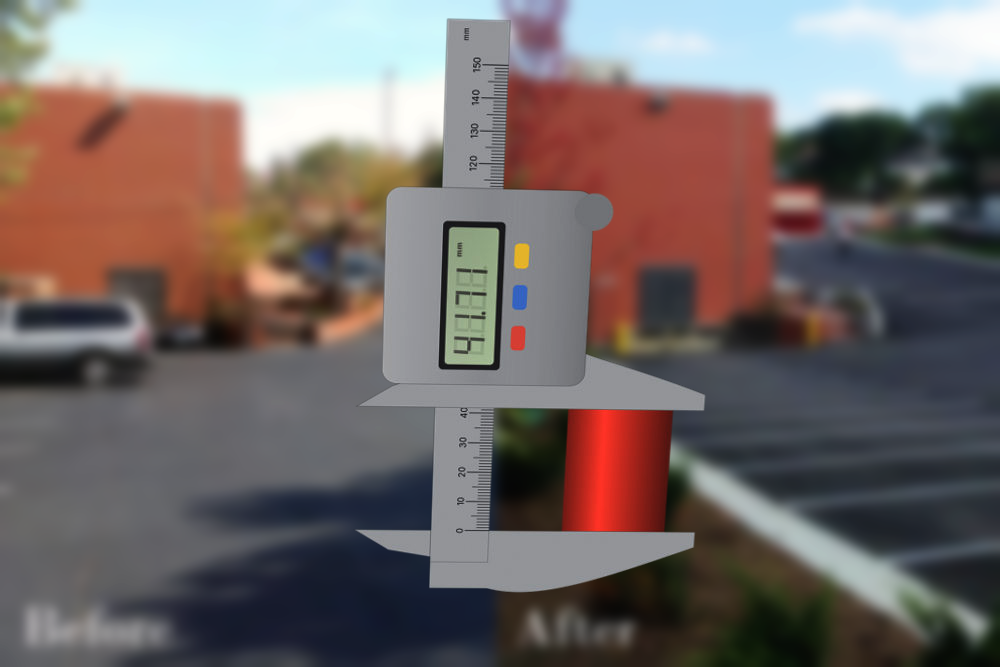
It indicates **41.71** mm
